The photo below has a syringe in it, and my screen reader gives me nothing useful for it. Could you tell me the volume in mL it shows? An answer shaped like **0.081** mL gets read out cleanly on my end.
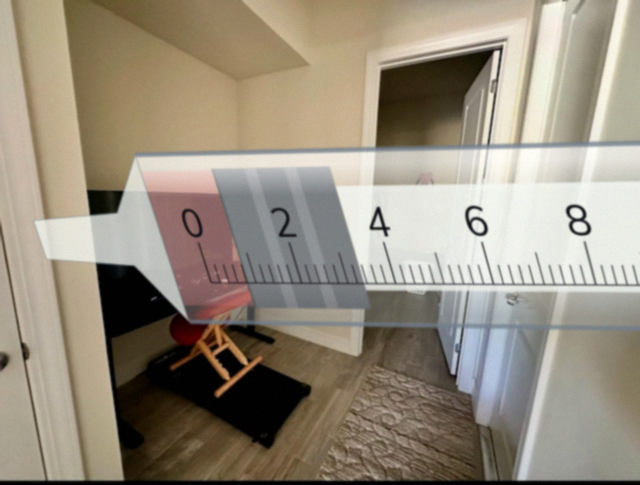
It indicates **0.8** mL
